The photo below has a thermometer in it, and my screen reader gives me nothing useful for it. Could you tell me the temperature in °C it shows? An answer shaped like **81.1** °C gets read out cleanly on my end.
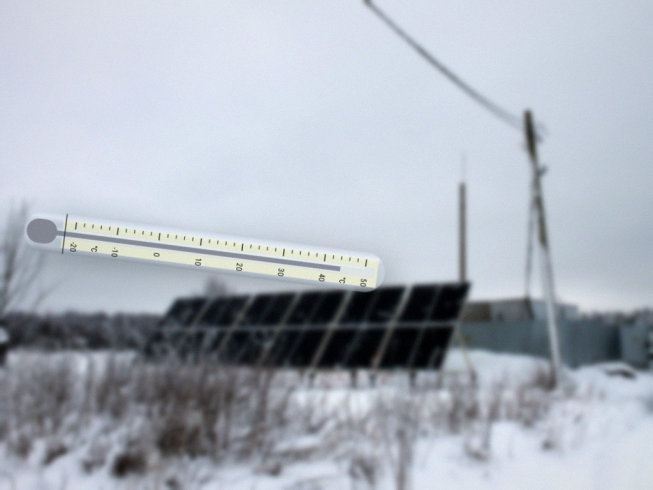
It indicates **44** °C
